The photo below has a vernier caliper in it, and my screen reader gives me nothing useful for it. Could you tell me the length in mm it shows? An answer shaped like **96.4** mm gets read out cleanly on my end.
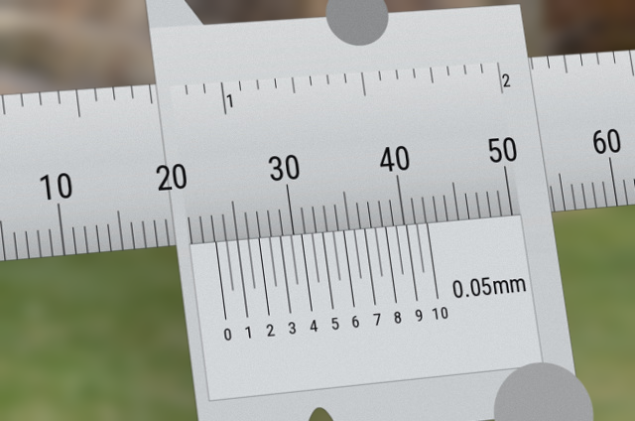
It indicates **23.1** mm
